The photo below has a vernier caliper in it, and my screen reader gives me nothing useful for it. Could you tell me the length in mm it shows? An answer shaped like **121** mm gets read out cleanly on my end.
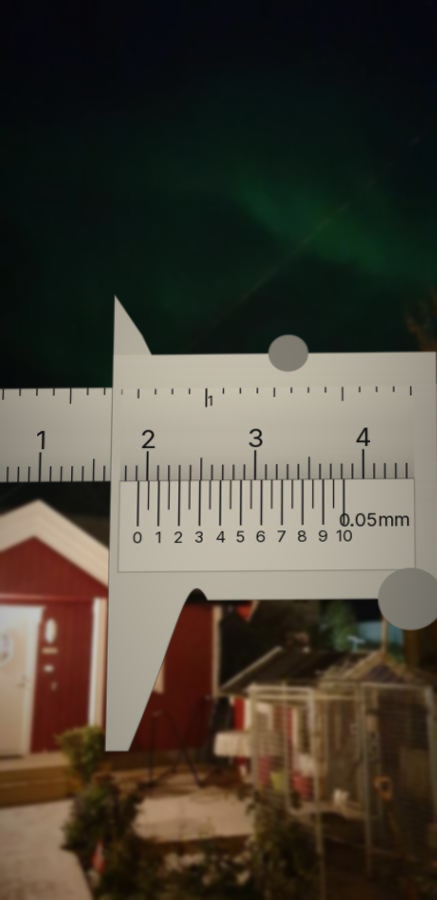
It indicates **19.2** mm
